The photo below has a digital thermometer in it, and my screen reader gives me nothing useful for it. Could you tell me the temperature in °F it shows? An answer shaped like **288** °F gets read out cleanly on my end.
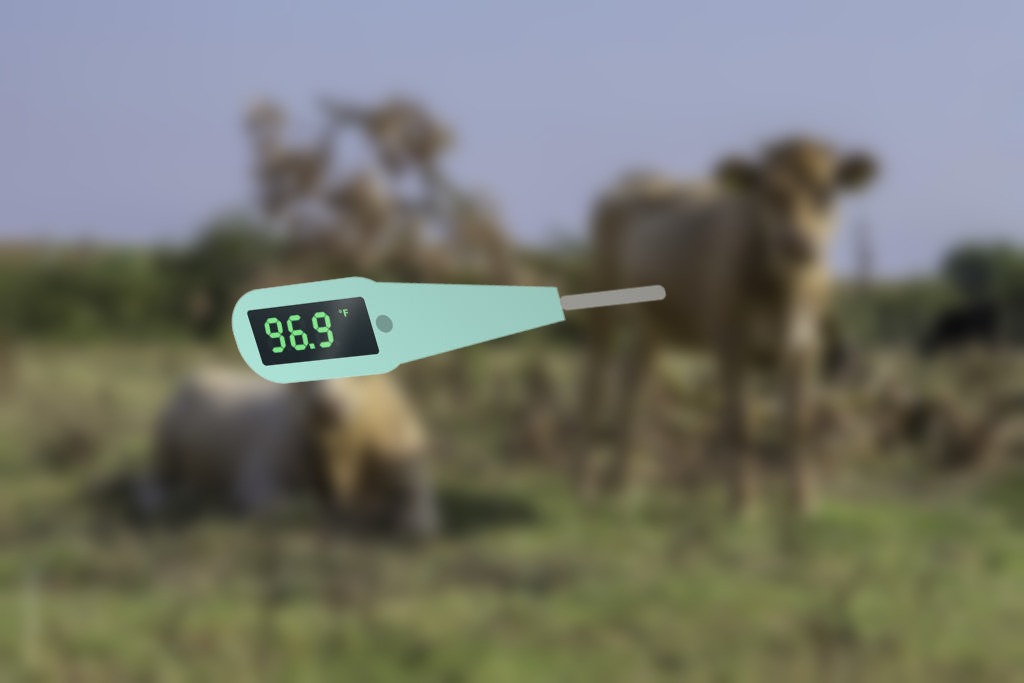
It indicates **96.9** °F
